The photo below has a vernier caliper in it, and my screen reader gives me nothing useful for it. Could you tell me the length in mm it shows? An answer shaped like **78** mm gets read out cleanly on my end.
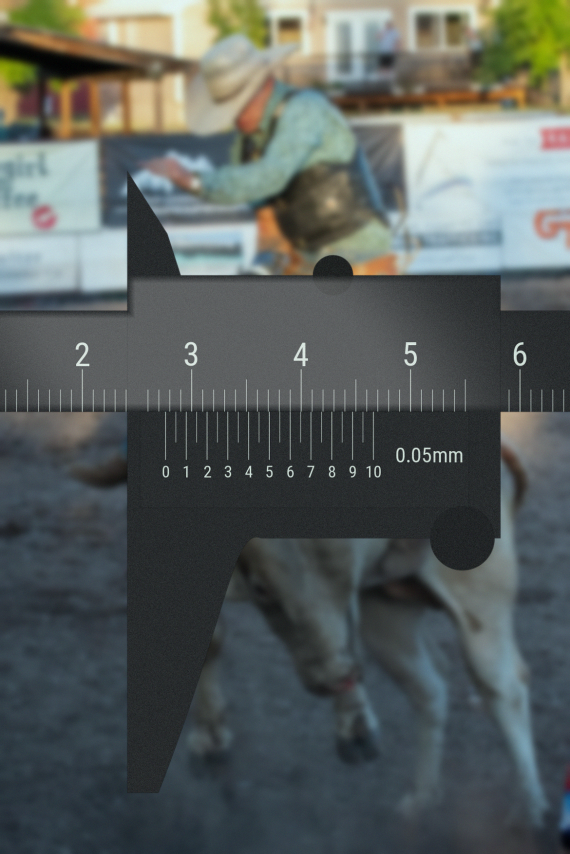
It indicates **27.6** mm
